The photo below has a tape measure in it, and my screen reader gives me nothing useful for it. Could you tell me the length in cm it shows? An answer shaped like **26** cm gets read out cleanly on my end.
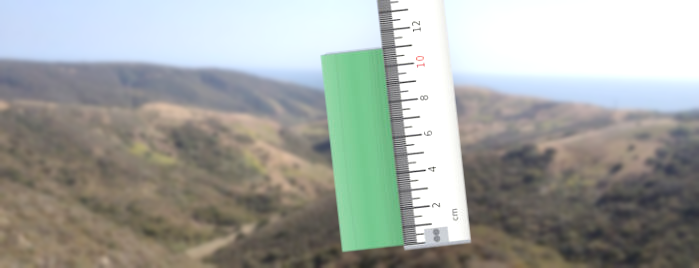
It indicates **11** cm
